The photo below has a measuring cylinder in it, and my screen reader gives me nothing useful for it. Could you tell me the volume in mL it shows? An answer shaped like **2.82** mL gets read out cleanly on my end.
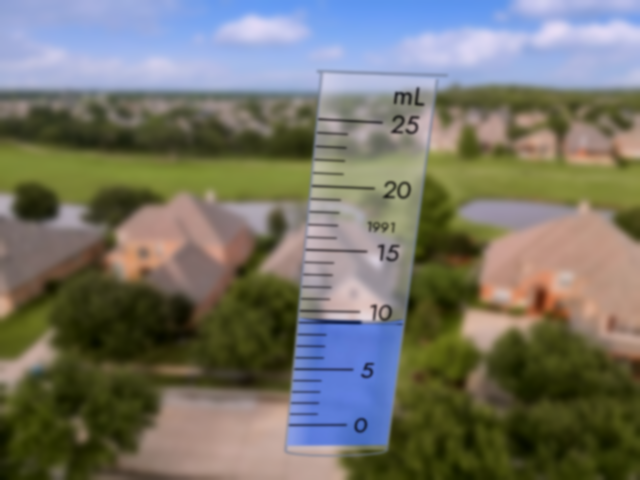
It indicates **9** mL
